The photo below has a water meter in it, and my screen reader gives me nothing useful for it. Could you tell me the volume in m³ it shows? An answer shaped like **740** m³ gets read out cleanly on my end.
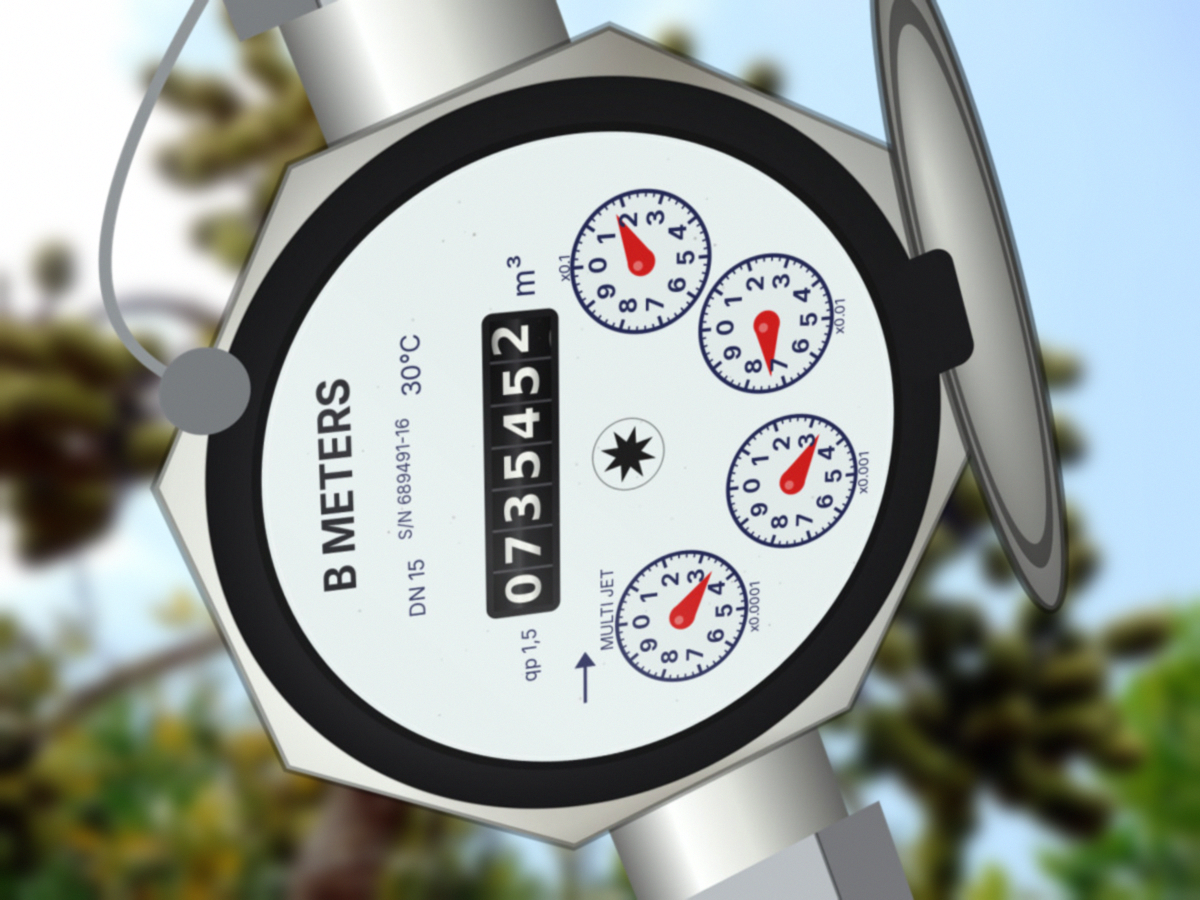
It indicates **735452.1733** m³
